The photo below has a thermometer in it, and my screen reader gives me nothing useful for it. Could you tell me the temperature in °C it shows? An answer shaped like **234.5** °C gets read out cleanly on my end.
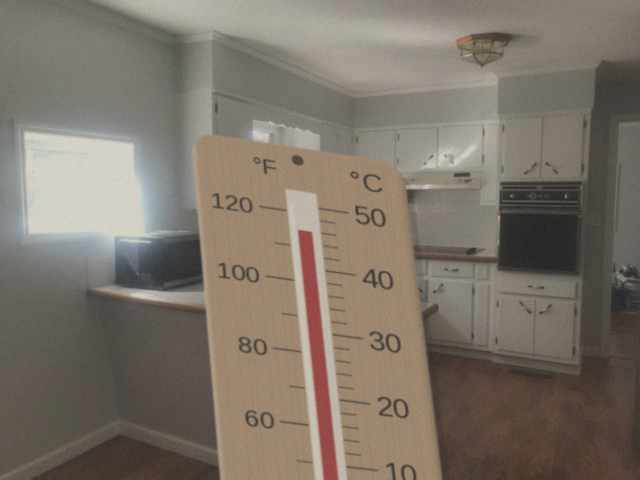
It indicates **46** °C
